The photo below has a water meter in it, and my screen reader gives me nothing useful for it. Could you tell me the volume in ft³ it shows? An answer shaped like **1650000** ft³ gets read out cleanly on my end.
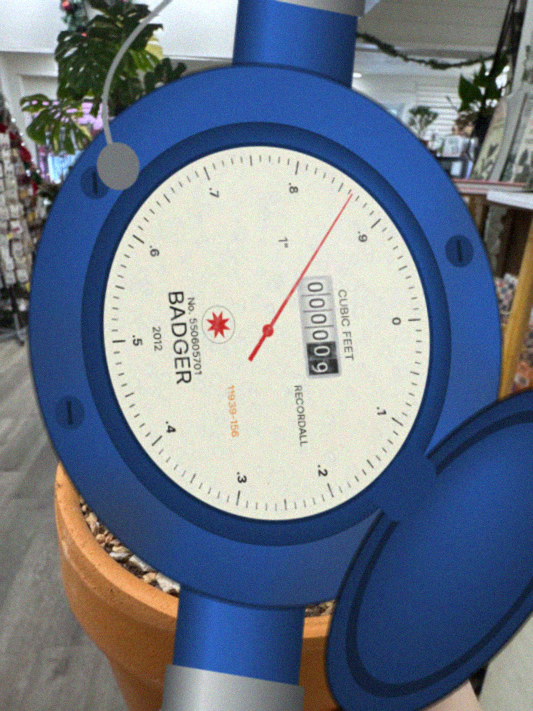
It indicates **8.86** ft³
